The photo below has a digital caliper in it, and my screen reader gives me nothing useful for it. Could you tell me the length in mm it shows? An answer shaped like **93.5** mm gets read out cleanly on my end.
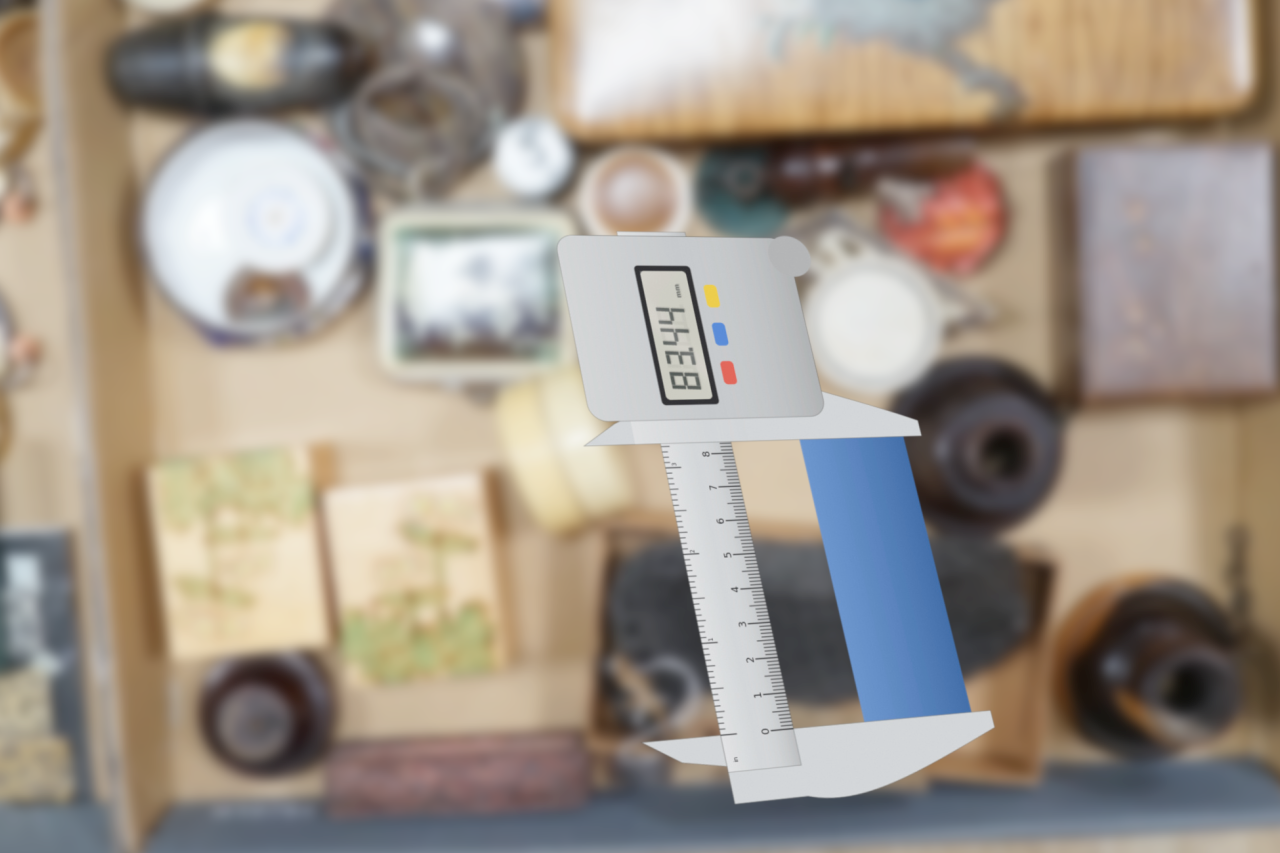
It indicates **83.44** mm
